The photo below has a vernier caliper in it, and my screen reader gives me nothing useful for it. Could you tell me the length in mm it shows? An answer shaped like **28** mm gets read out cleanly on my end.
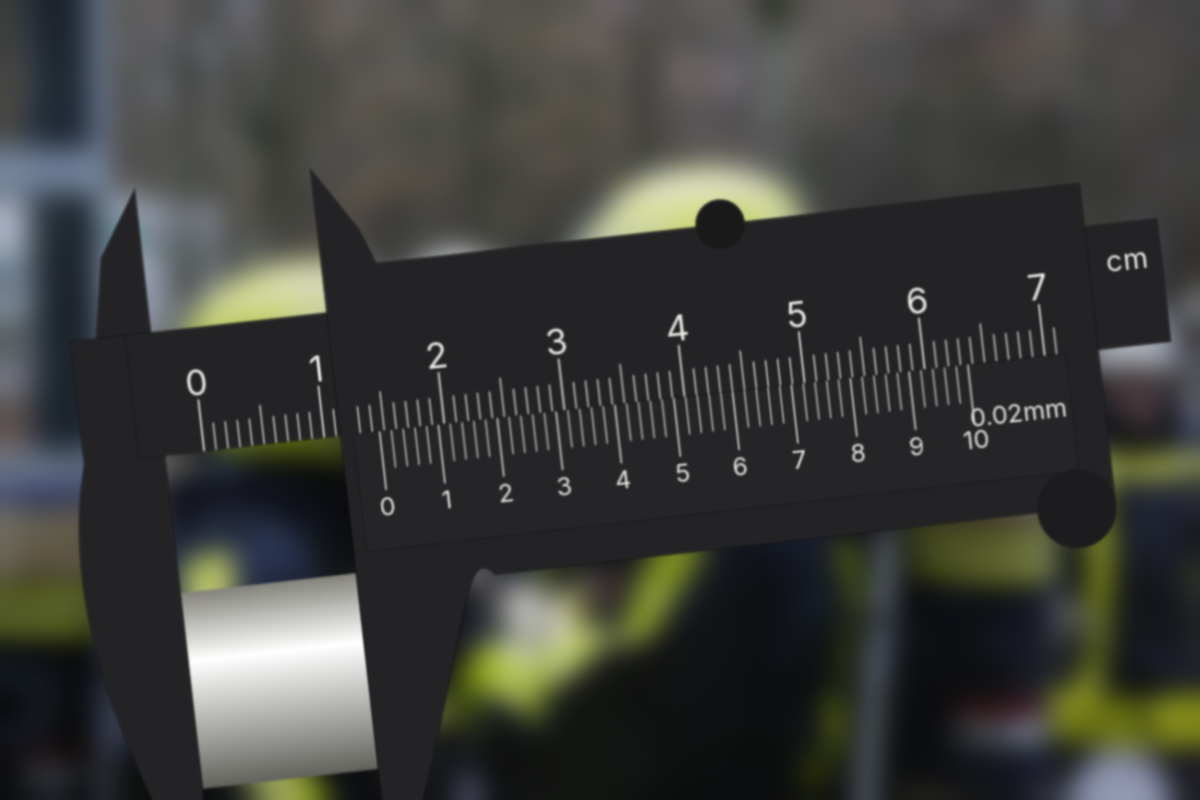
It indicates **14.6** mm
